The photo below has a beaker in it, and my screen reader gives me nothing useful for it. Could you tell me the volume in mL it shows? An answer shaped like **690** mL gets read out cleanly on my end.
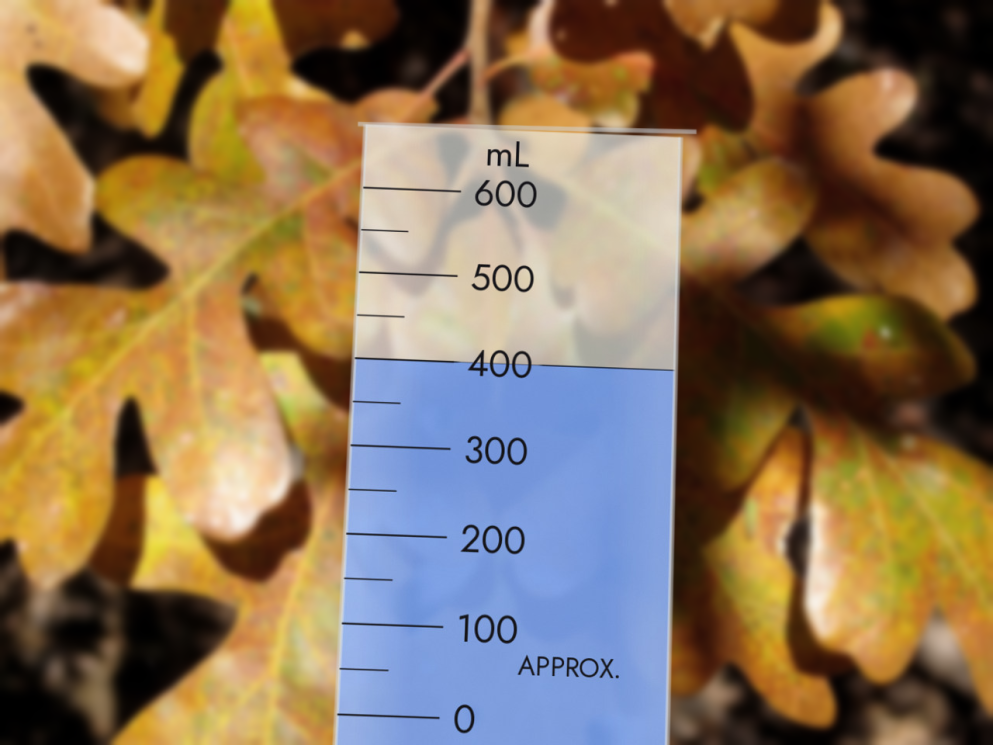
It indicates **400** mL
